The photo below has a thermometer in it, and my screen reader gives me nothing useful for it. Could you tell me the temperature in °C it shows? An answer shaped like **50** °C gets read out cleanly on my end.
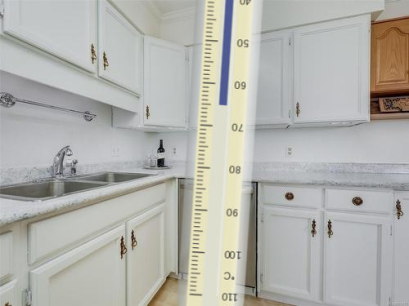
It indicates **65** °C
